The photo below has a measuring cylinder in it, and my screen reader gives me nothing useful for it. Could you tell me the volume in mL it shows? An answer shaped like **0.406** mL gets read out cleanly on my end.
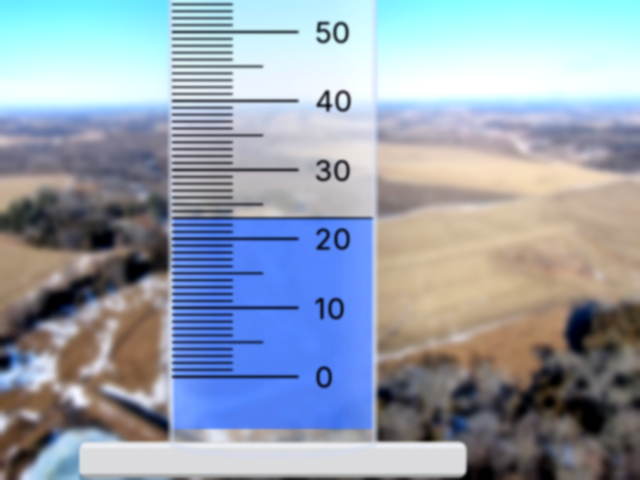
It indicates **23** mL
